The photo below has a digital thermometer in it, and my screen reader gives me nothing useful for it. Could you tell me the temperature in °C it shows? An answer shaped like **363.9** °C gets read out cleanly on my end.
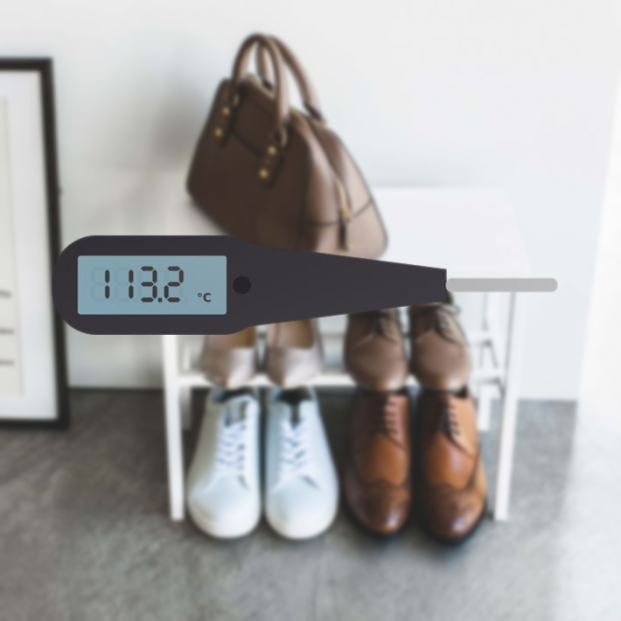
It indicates **113.2** °C
